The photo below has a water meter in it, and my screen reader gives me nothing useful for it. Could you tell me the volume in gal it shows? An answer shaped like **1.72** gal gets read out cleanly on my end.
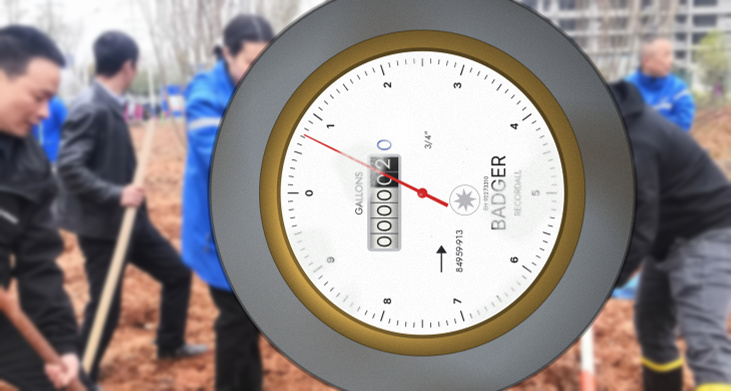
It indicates **20.7** gal
